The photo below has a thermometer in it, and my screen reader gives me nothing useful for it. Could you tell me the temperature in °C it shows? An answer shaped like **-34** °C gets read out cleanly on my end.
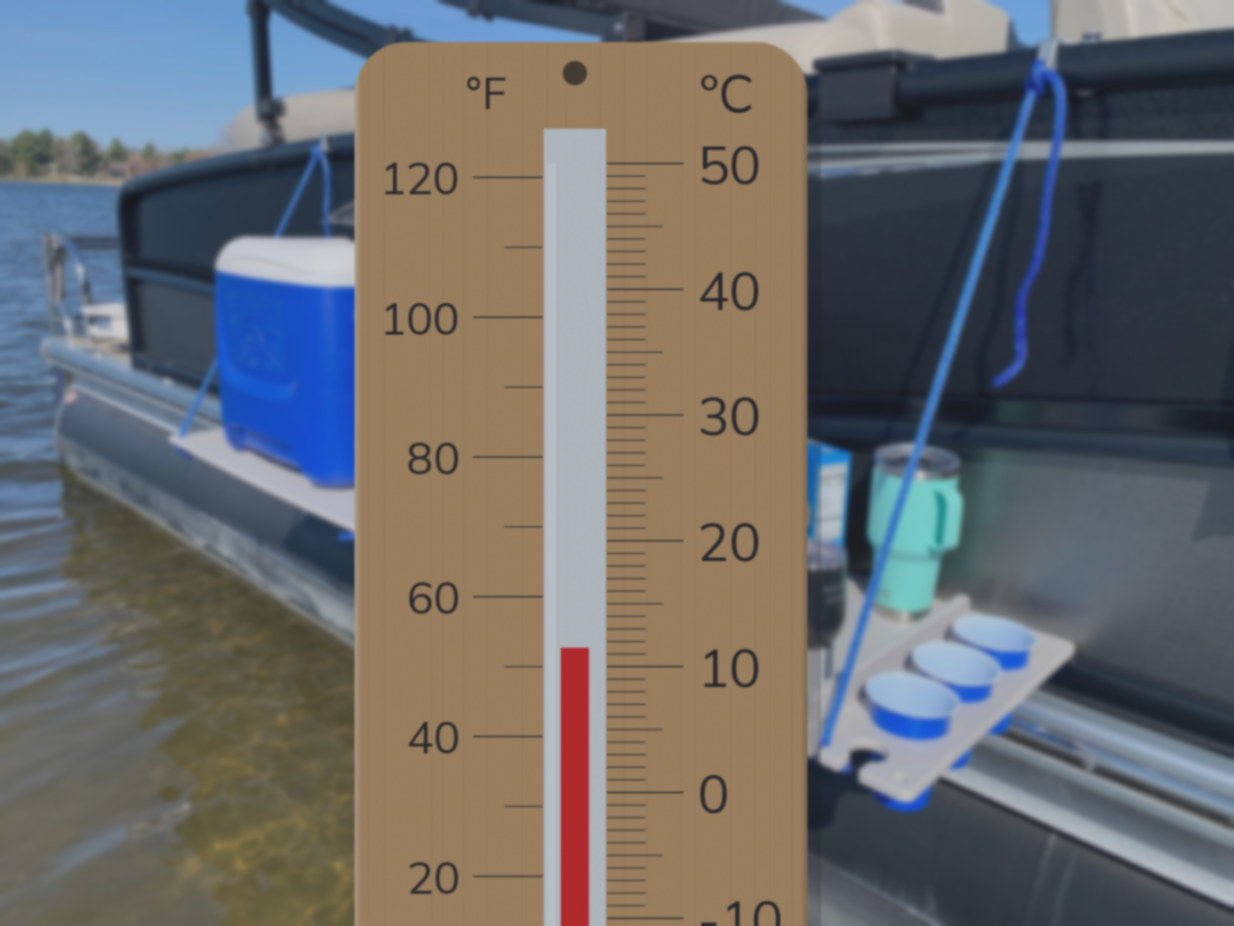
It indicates **11.5** °C
